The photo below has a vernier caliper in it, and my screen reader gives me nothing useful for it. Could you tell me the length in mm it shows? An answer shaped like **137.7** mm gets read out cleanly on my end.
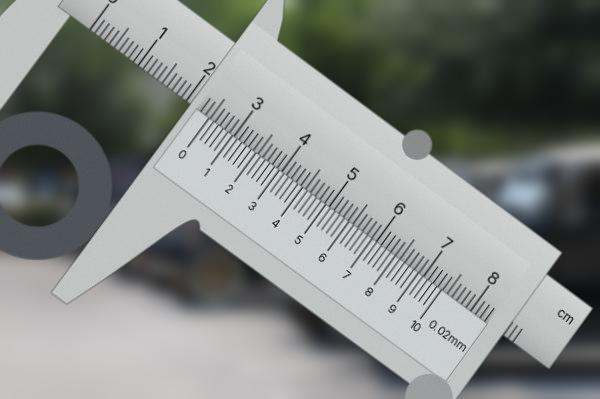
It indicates **24.8** mm
